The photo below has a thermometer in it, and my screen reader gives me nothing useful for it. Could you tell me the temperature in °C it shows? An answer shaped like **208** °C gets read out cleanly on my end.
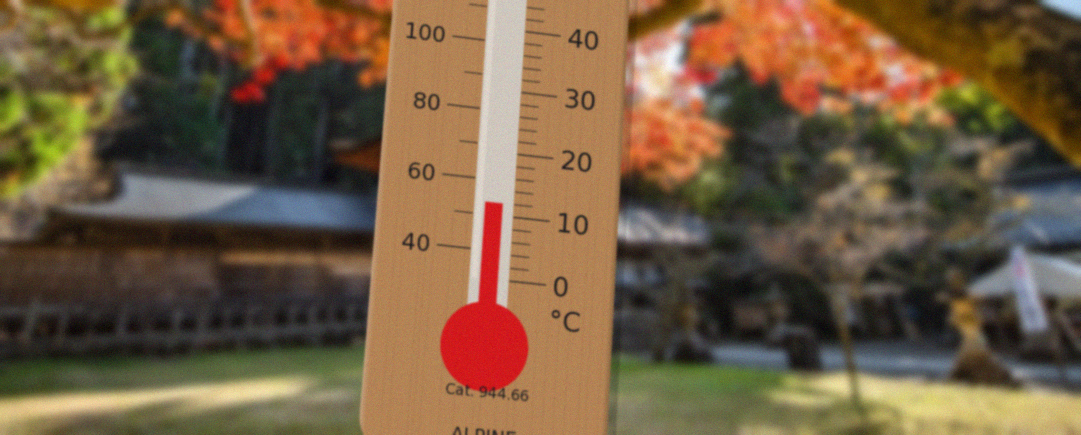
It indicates **12** °C
